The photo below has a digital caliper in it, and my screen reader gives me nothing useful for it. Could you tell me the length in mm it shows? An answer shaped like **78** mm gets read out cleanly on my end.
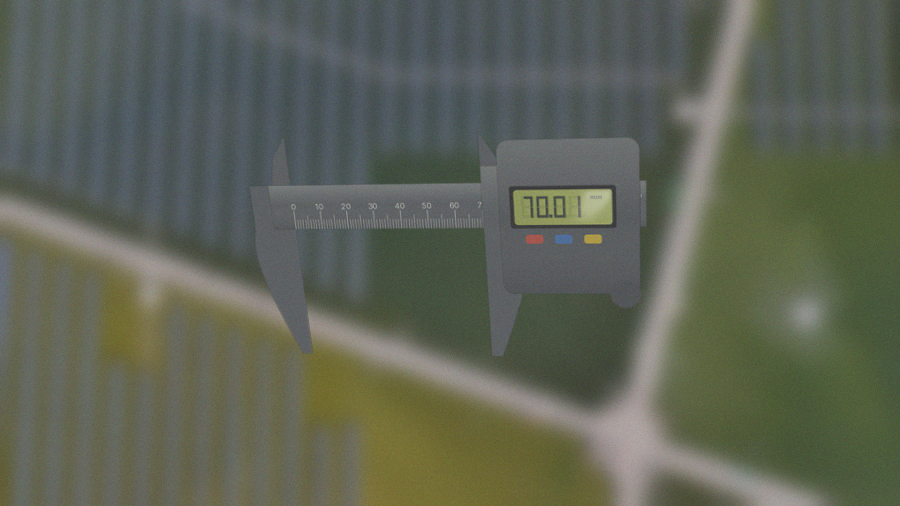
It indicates **70.01** mm
